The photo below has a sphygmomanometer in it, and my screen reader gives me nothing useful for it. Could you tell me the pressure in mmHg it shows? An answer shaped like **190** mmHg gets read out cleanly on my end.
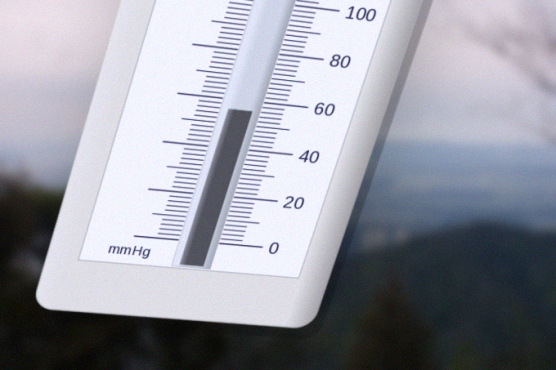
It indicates **56** mmHg
